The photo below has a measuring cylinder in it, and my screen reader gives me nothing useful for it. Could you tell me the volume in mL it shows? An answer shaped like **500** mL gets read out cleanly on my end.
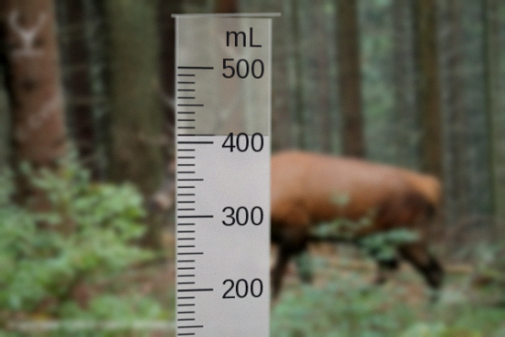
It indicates **410** mL
